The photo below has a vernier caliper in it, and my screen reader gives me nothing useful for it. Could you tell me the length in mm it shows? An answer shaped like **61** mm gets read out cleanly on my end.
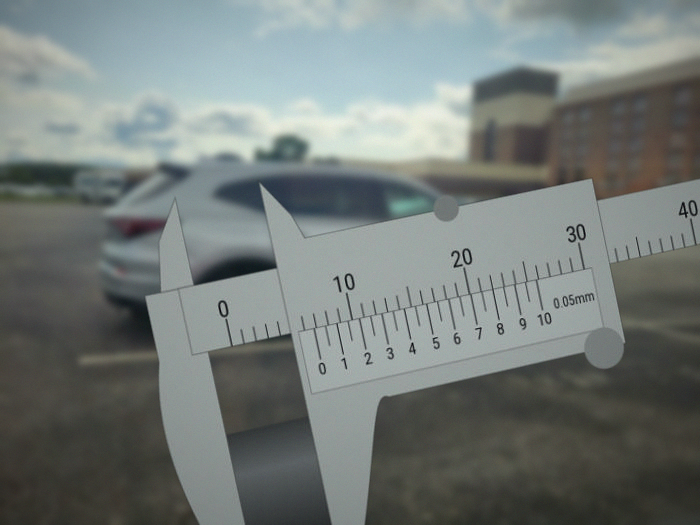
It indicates **6.8** mm
